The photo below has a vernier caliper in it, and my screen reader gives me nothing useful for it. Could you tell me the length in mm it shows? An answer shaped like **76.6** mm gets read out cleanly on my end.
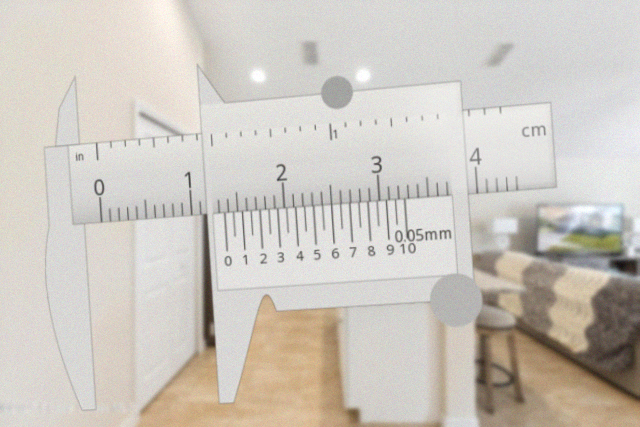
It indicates **13.6** mm
